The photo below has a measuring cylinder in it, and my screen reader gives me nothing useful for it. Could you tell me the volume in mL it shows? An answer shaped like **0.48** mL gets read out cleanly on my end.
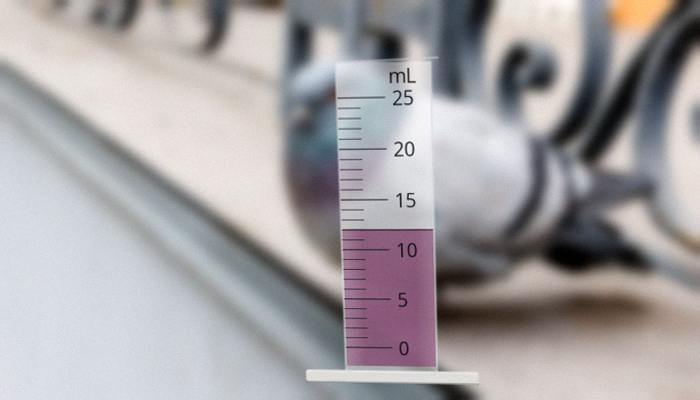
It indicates **12** mL
